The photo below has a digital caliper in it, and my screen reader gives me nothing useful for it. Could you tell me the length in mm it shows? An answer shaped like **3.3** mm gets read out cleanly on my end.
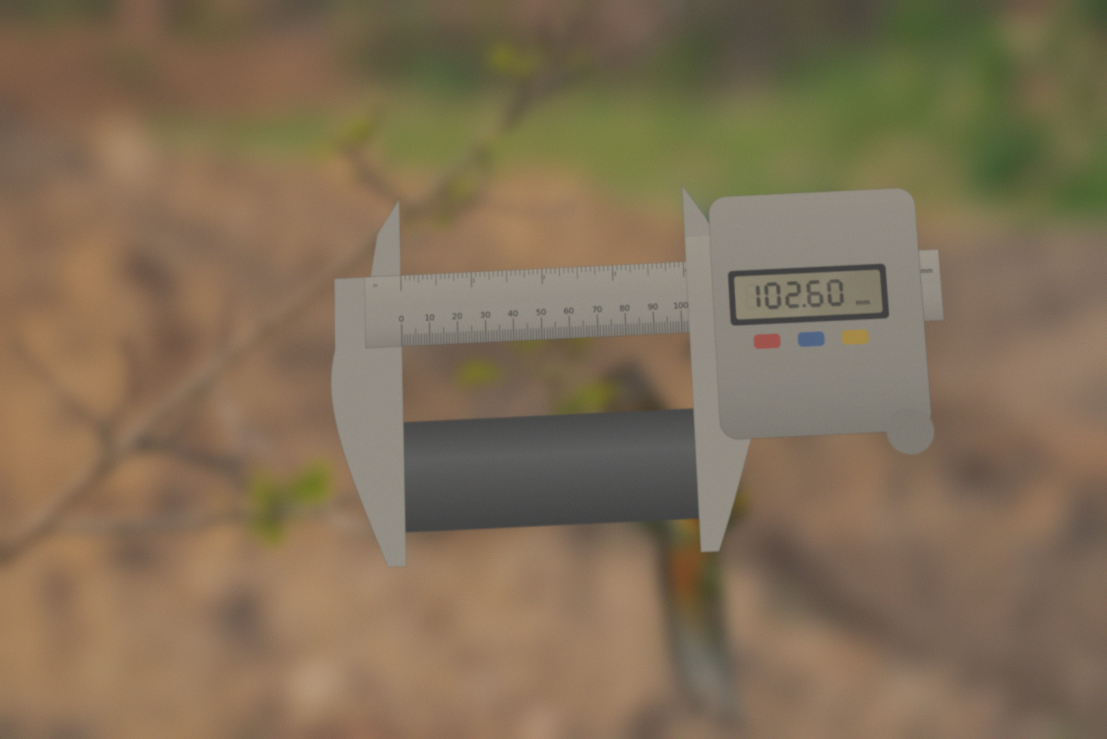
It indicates **102.60** mm
